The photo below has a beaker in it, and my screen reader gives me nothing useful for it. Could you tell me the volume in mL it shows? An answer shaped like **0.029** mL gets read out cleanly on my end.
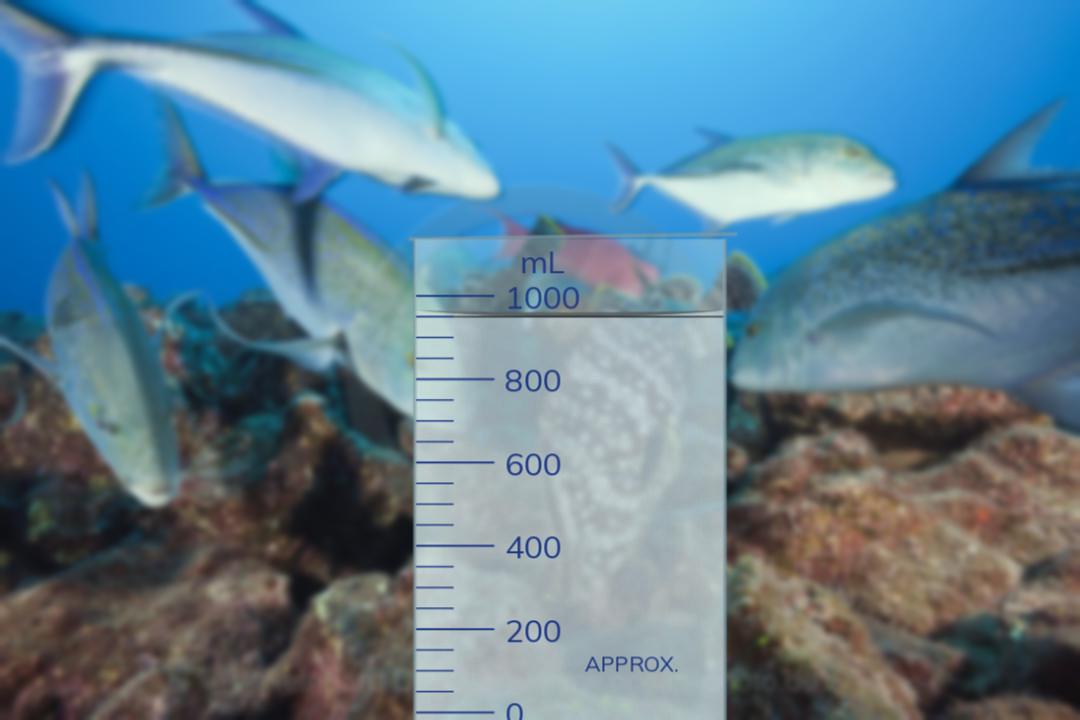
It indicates **950** mL
